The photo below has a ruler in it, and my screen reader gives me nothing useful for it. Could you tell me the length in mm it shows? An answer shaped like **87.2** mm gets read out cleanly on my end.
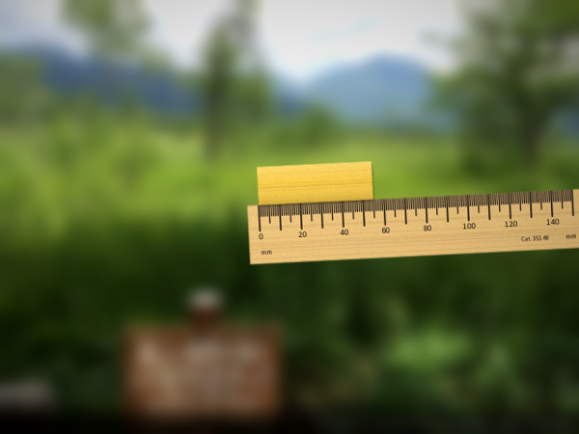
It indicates **55** mm
